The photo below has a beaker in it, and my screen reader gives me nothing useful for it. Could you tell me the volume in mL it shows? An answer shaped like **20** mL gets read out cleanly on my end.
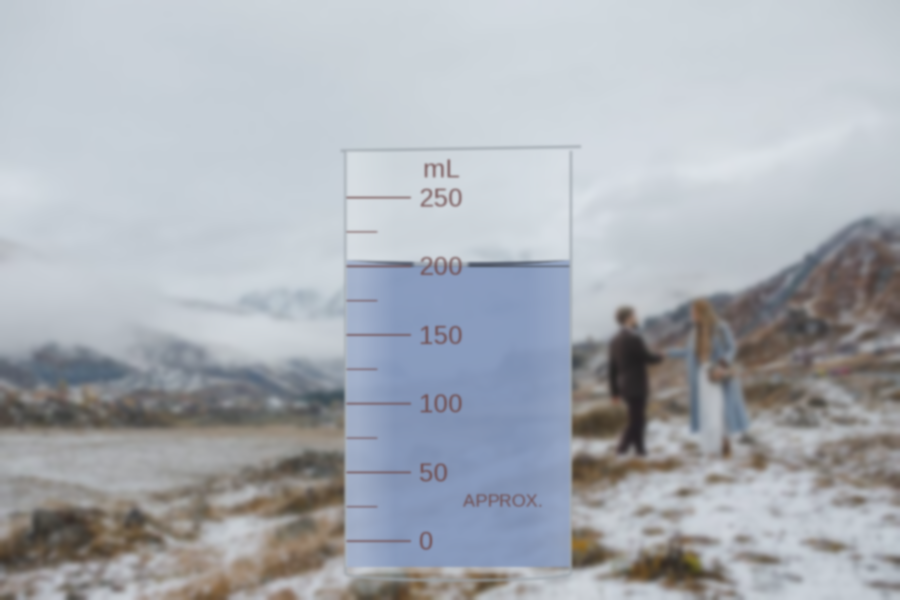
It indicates **200** mL
